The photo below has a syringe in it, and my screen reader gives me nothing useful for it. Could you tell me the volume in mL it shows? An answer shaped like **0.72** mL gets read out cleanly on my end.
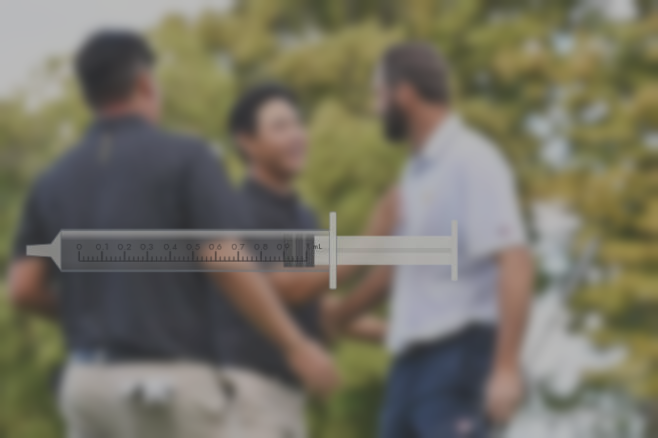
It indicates **0.9** mL
